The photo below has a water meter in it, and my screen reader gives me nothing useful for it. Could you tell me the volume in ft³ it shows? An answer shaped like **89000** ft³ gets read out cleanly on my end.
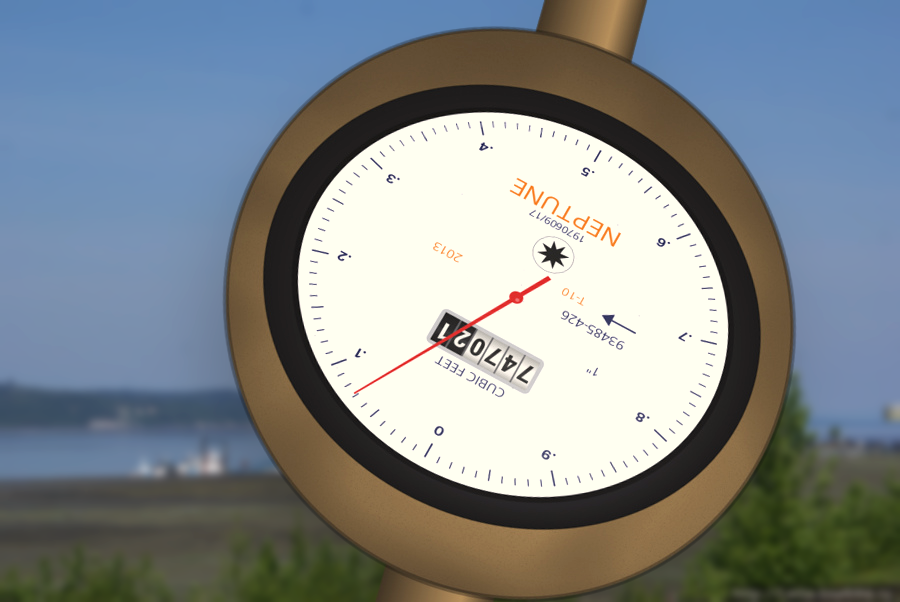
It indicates **747021.07** ft³
